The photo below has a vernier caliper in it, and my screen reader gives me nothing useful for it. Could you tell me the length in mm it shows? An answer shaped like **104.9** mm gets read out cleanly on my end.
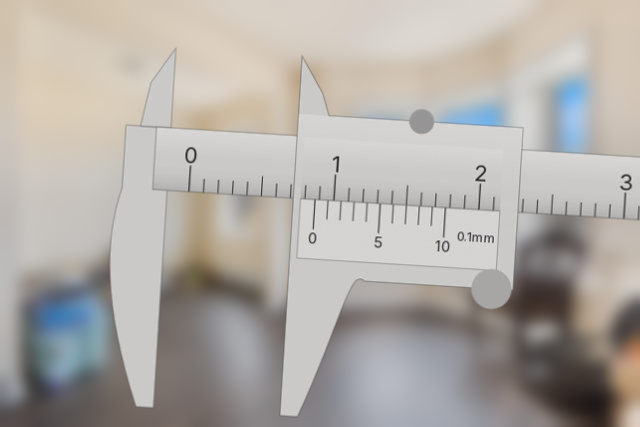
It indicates **8.7** mm
